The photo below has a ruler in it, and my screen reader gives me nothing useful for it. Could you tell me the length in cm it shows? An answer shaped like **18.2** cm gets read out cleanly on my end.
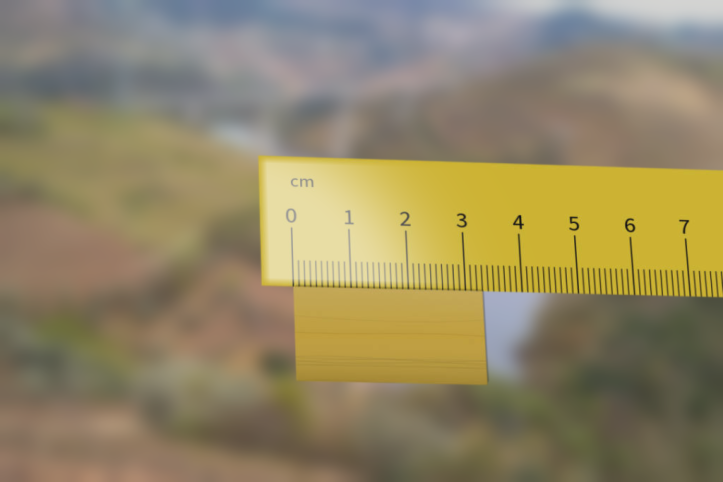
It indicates **3.3** cm
